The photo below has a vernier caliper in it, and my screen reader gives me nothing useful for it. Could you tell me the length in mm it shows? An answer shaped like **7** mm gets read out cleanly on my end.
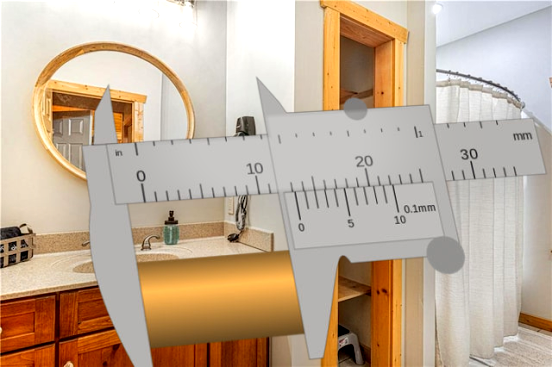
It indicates **13.2** mm
